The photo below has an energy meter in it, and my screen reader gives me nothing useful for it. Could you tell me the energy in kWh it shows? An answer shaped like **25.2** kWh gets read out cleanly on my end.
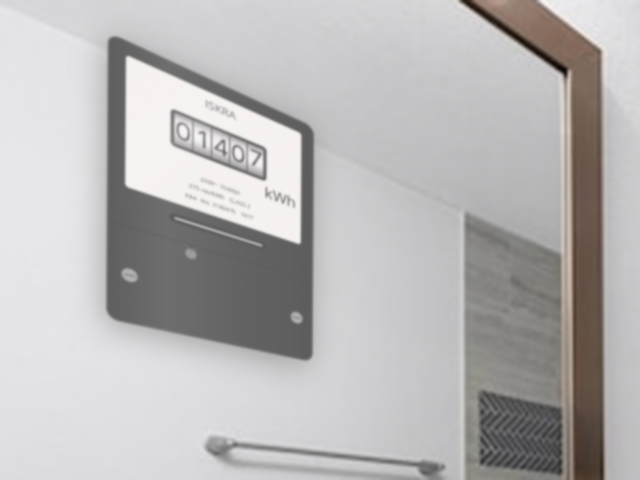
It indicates **1407** kWh
